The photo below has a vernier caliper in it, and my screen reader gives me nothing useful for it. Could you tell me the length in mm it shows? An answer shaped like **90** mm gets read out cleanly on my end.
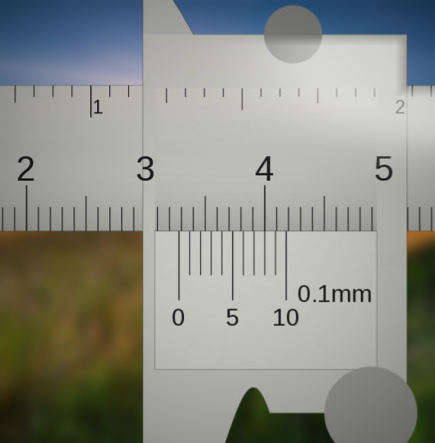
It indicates **32.8** mm
